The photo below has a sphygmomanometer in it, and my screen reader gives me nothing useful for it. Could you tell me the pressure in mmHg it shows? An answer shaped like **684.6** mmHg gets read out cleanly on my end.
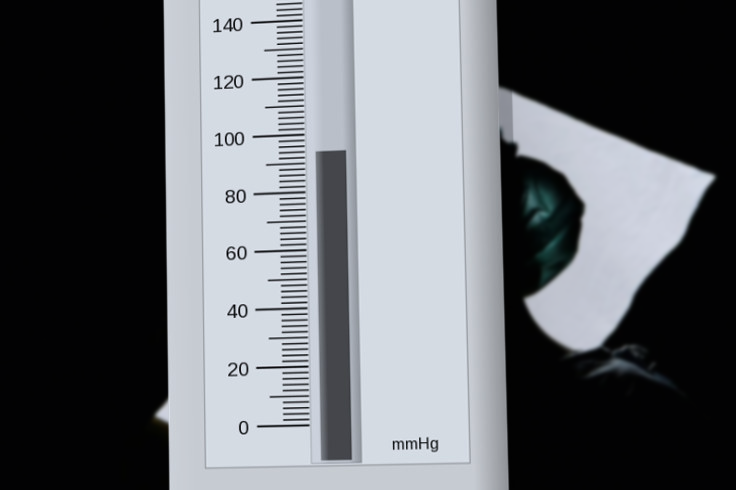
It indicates **94** mmHg
